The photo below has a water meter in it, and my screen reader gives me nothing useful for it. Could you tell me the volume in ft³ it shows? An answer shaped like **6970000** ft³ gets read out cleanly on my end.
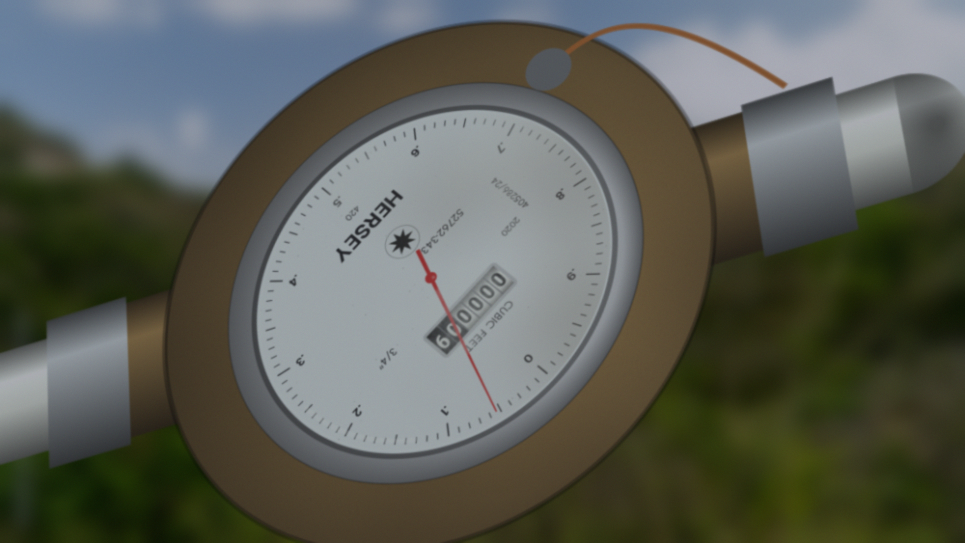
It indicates **9.05** ft³
